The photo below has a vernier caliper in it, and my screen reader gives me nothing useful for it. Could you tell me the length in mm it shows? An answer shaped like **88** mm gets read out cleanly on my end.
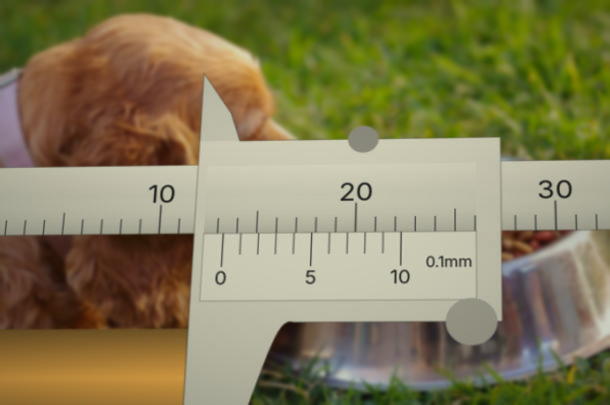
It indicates **13.3** mm
